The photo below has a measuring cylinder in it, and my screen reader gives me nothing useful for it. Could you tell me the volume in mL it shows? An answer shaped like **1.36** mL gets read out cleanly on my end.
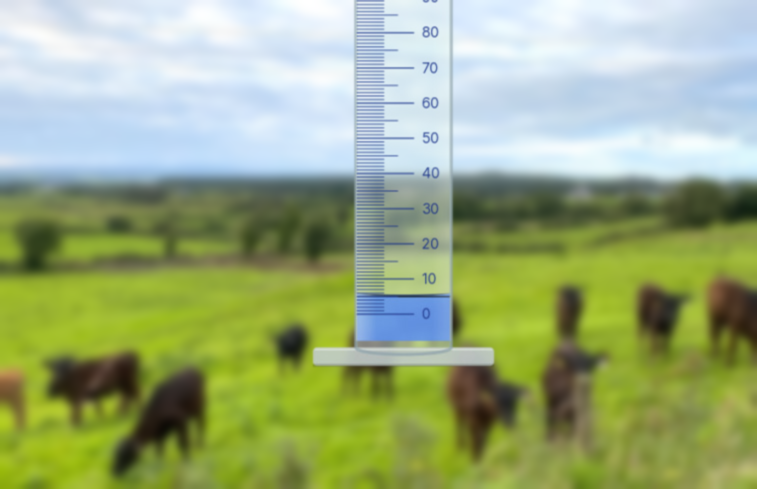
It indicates **5** mL
